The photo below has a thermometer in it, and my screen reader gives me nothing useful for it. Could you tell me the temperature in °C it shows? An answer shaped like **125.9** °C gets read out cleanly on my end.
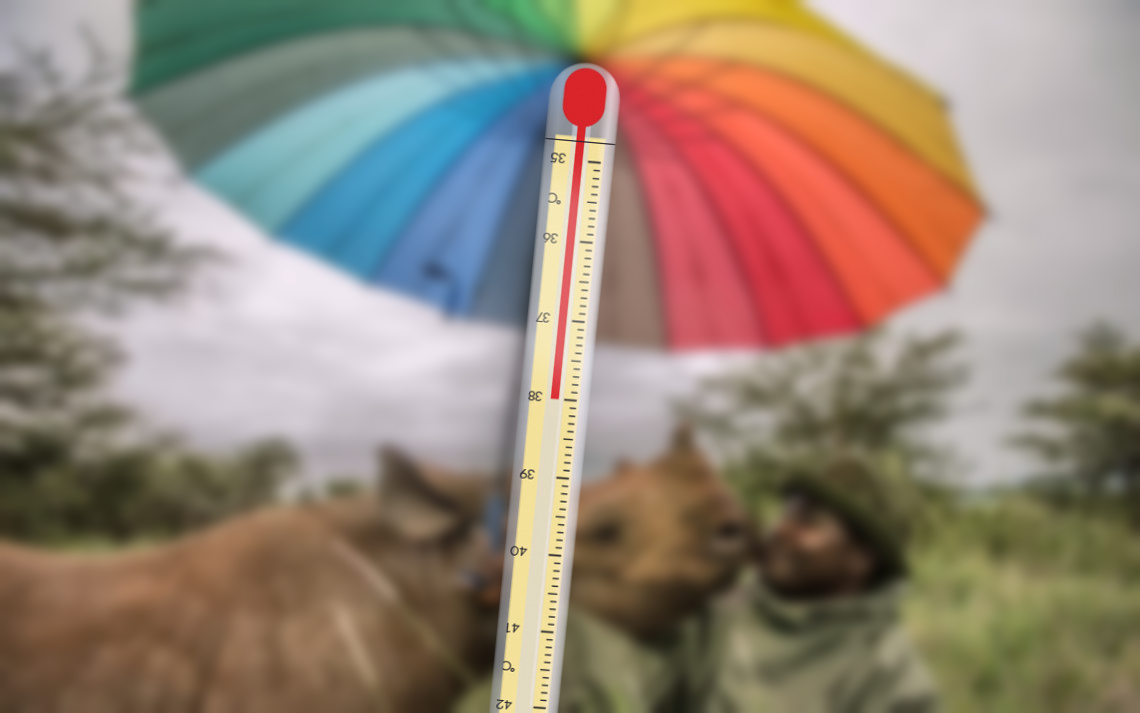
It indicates **38** °C
